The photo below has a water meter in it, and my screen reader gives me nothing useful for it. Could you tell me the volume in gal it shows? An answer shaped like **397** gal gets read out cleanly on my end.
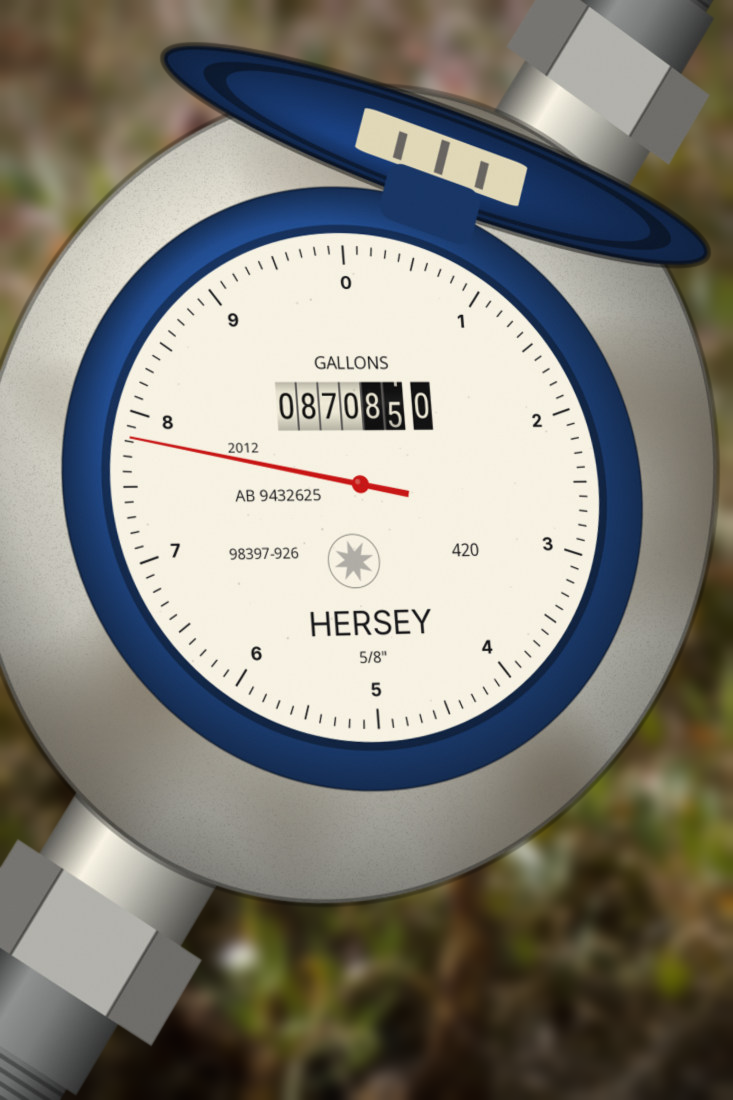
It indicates **870847.8** gal
